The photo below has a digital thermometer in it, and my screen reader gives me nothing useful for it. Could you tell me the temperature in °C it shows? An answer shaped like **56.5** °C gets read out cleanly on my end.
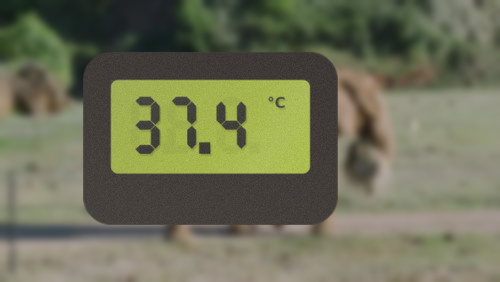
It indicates **37.4** °C
